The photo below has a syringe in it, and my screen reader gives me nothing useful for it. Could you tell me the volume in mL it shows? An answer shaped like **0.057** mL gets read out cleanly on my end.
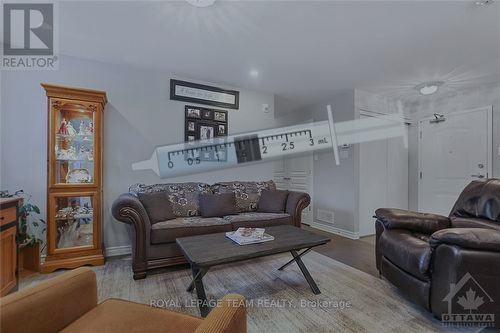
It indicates **1.4** mL
